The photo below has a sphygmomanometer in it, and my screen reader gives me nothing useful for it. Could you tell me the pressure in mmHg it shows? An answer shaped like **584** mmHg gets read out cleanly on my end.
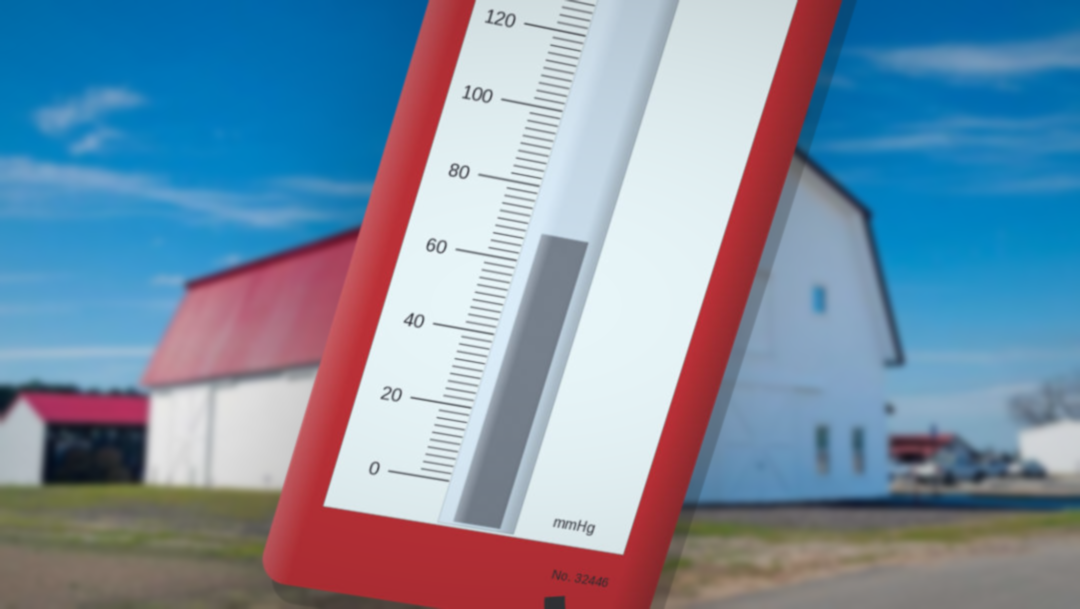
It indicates **68** mmHg
